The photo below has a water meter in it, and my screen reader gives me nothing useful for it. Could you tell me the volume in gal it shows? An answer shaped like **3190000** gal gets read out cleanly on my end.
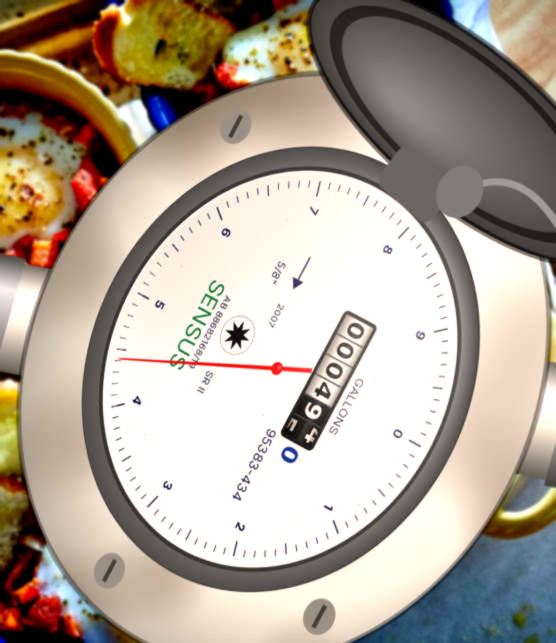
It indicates **4944.4** gal
